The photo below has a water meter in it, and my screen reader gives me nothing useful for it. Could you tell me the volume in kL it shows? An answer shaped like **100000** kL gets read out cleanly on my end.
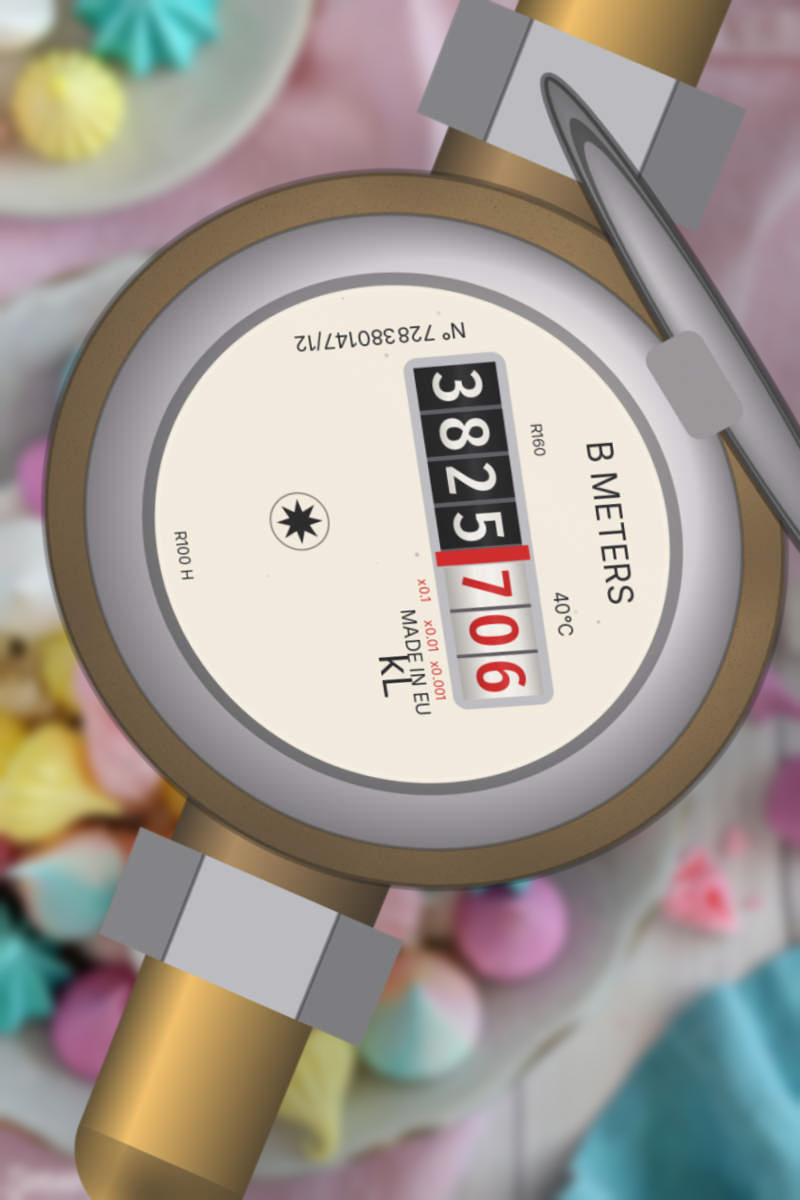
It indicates **3825.706** kL
